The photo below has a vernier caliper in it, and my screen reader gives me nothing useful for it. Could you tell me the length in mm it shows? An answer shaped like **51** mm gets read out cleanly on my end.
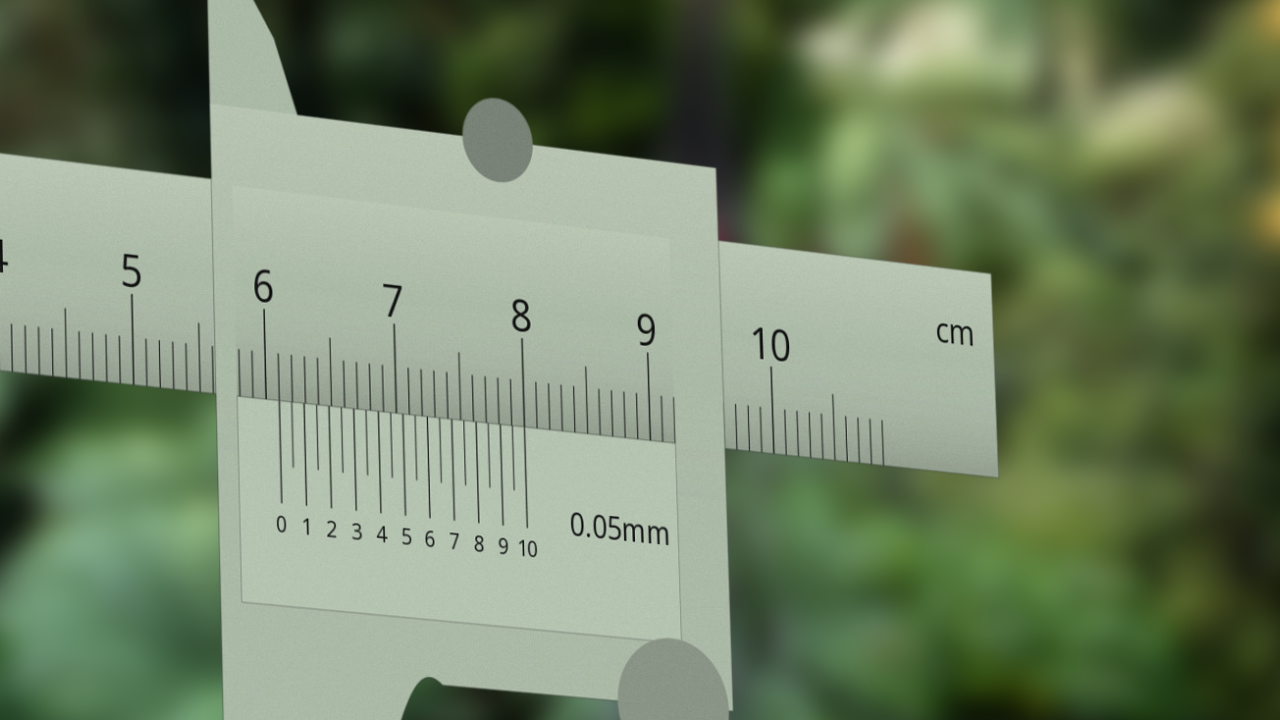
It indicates **61.0** mm
